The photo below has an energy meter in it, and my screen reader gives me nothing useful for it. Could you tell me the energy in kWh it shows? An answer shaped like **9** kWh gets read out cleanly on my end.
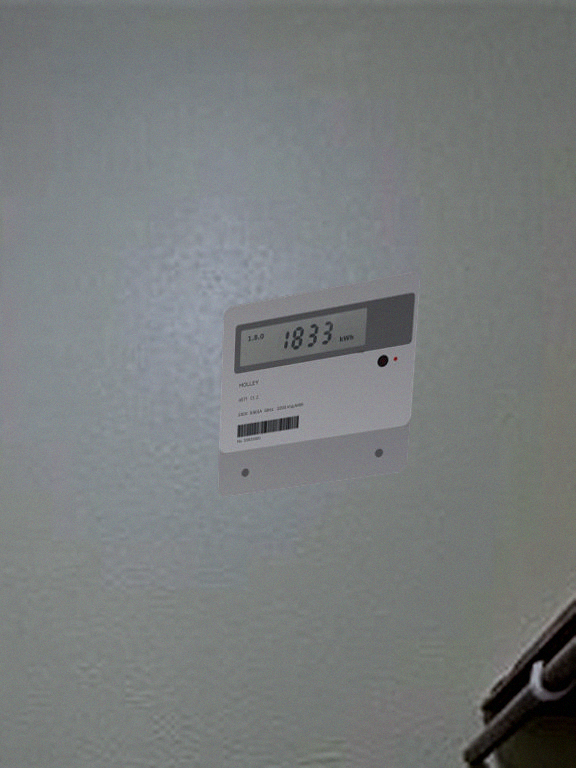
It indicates **1833** kWh
